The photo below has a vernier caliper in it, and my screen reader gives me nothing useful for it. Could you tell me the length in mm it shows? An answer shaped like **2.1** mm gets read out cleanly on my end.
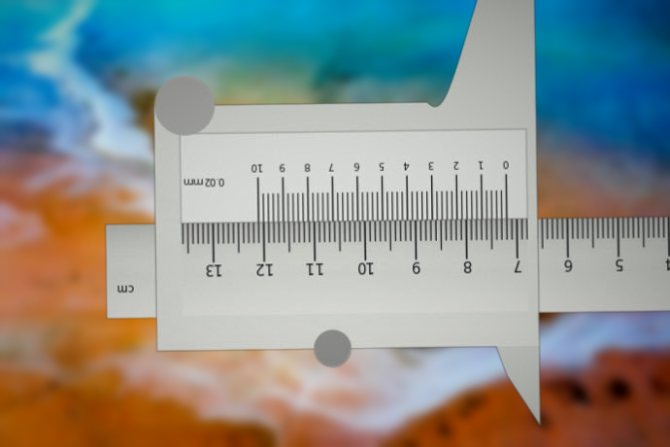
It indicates **72.0** mm
